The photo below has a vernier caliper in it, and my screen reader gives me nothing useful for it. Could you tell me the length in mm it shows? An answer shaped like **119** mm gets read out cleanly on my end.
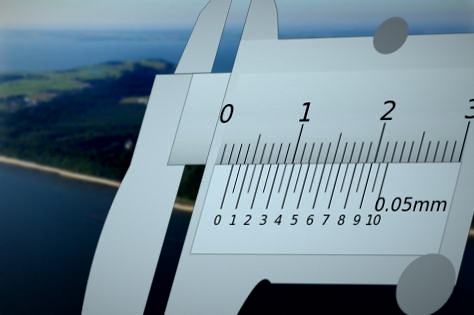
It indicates **2.6** mm
